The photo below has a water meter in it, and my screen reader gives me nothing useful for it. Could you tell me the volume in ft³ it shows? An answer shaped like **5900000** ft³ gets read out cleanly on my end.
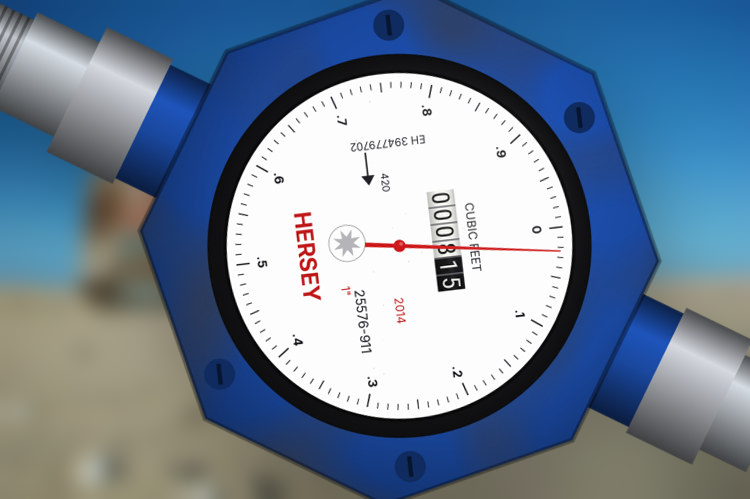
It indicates **815.02** ft³
